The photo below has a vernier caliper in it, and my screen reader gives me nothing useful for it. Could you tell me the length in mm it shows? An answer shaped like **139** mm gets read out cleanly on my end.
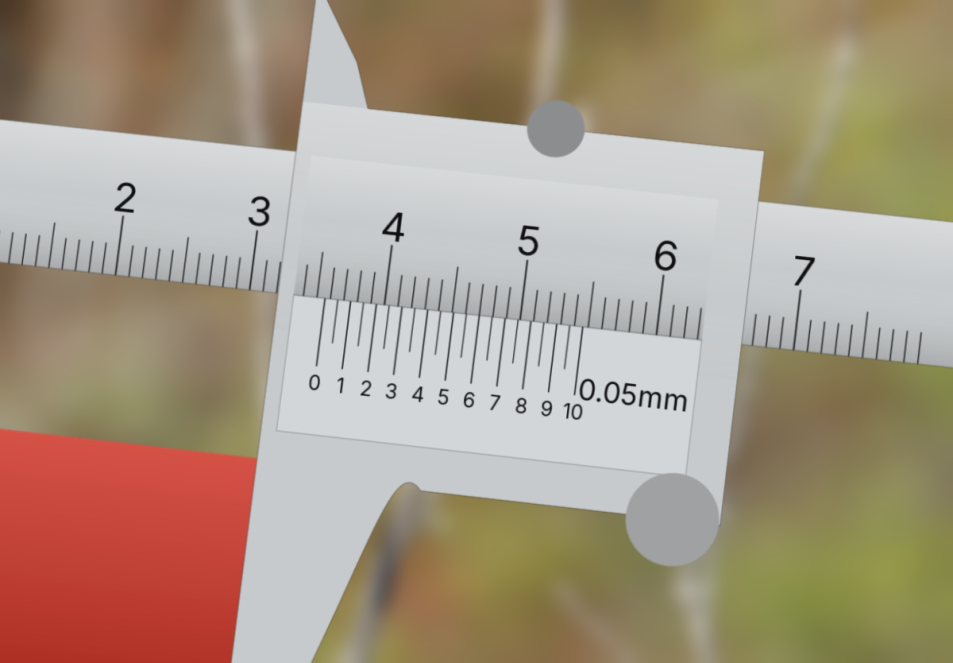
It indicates **35.6** mm
